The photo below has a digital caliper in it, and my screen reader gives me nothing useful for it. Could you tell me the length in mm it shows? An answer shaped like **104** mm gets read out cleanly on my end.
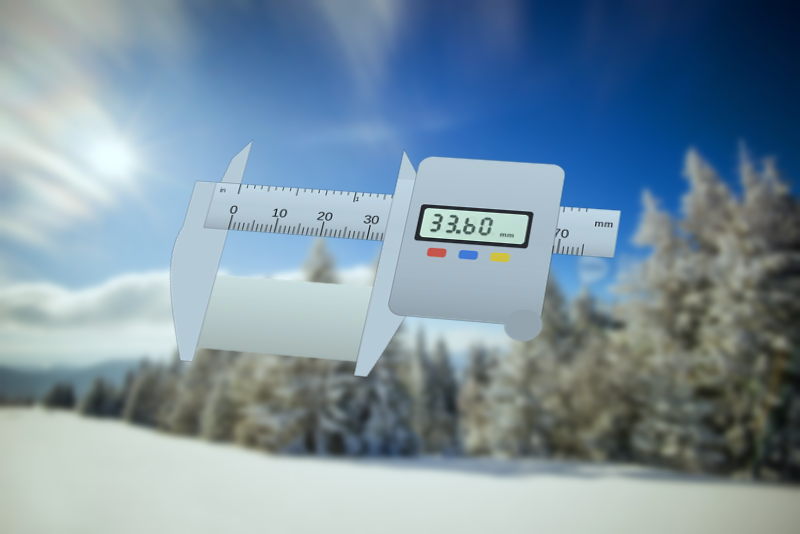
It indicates **33.60** mm
